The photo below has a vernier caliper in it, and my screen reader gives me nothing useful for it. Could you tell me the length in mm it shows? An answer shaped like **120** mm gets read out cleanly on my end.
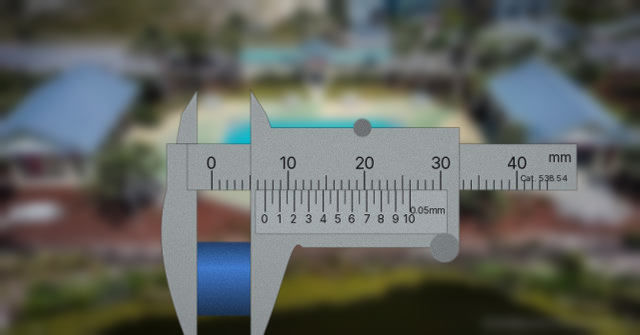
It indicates **7.0** mm
